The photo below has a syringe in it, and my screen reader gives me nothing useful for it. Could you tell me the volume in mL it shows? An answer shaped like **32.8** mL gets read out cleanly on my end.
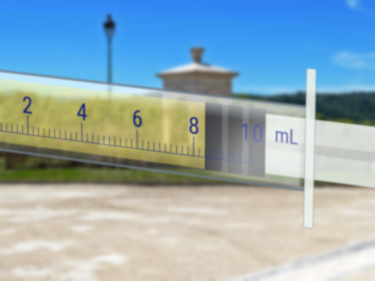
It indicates **8.4** mL
